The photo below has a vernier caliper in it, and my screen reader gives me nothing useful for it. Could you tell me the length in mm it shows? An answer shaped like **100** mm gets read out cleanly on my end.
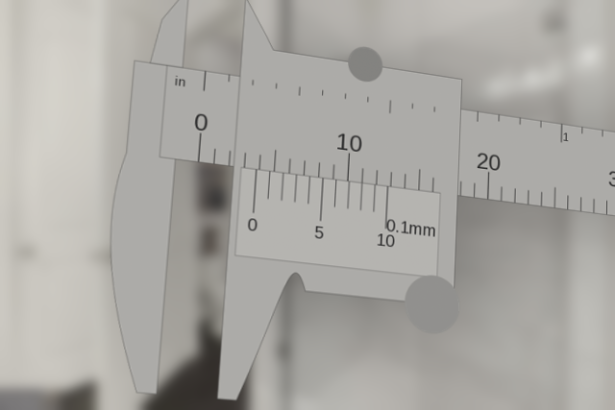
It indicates **3.8** mm
